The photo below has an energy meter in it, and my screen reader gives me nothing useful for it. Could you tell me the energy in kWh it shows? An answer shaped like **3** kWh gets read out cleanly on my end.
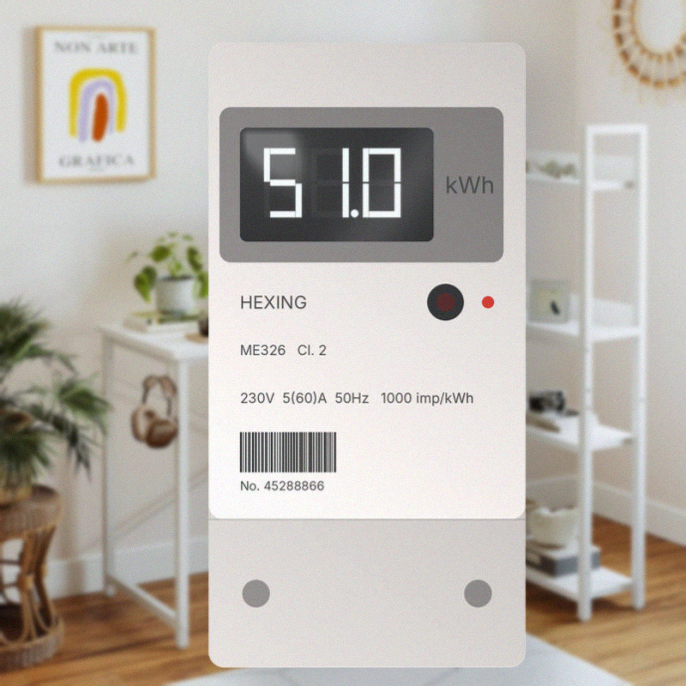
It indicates **51.0** kWh
